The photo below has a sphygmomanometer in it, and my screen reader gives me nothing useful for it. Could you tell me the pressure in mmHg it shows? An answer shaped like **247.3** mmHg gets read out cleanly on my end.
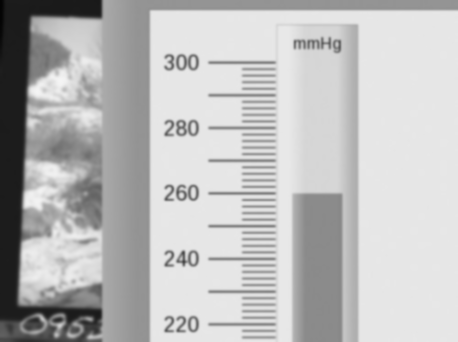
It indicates **260** mmHg
